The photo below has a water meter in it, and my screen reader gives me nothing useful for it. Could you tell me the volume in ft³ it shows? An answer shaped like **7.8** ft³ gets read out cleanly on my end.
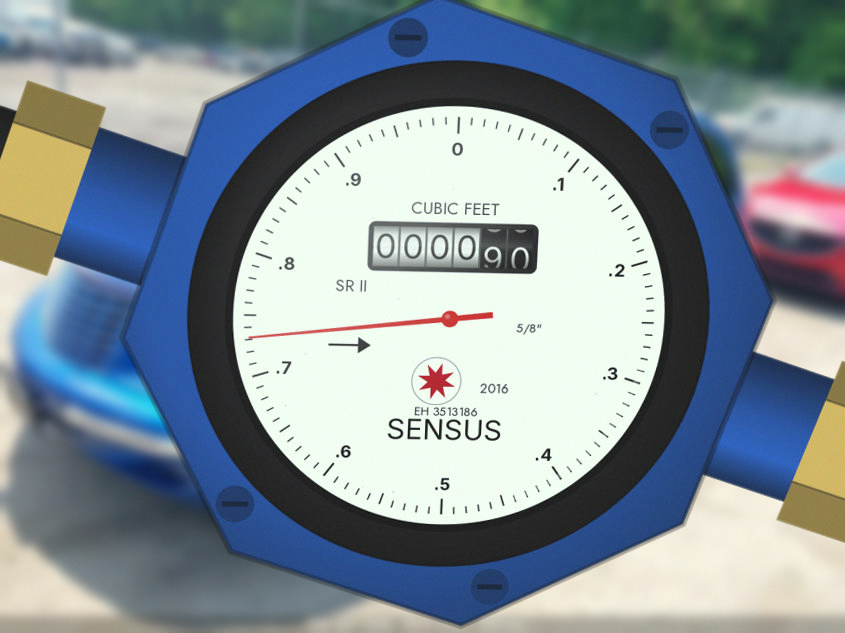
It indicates **89.73** ft³
